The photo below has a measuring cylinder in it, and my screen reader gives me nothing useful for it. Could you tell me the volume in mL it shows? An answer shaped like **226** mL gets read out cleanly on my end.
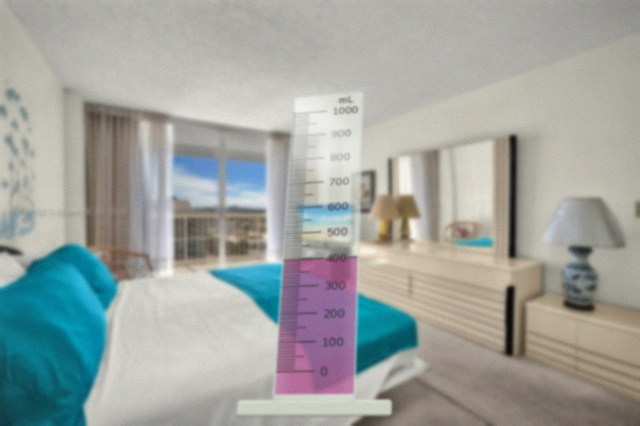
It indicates **400** mL
